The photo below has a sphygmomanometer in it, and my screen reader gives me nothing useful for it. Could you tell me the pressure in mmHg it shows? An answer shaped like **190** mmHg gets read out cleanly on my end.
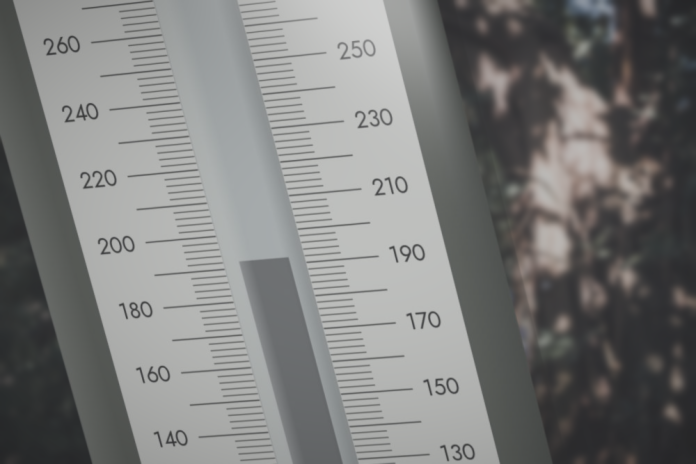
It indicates **192** mmHg
